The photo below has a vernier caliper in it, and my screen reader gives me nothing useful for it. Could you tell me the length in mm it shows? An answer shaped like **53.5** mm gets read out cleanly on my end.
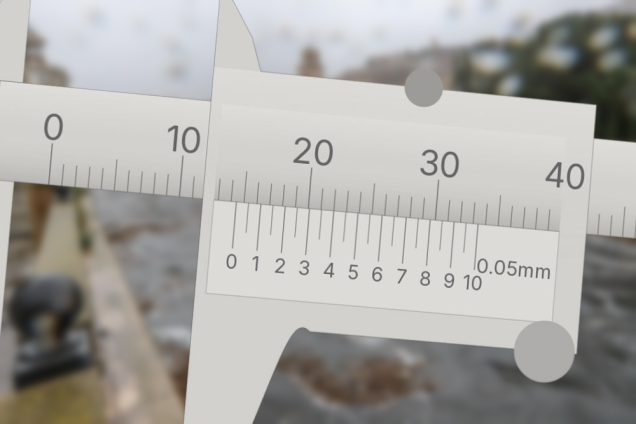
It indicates **14.4** mm
